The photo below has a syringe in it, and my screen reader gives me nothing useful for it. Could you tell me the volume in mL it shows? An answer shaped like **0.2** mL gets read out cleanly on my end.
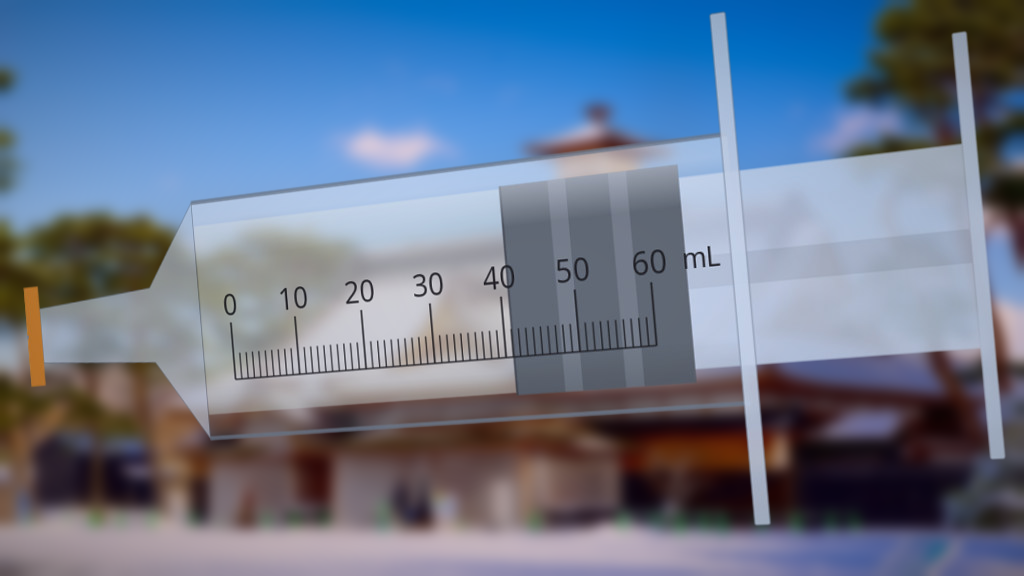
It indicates **41** mL
